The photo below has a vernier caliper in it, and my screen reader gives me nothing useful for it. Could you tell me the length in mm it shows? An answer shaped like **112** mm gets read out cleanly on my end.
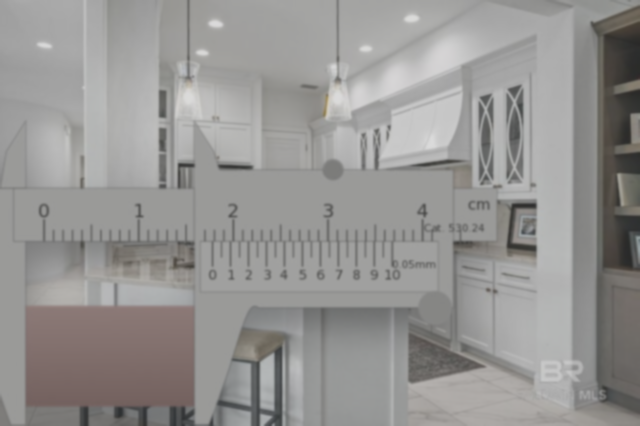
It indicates **17.8** mm
